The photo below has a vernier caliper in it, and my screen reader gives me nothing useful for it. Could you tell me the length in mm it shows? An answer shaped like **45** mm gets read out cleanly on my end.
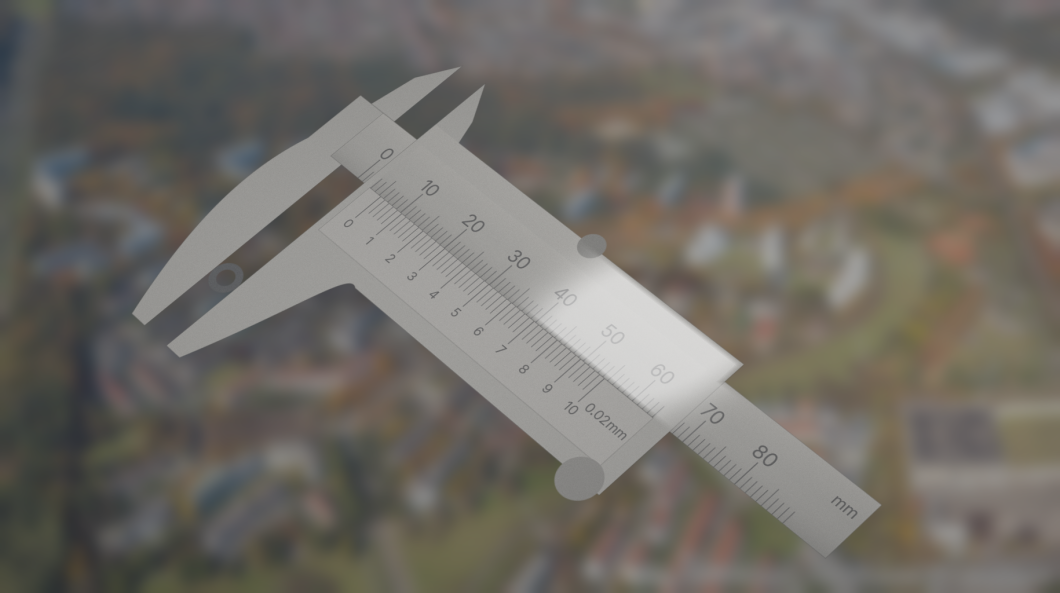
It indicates **5.4** mm
